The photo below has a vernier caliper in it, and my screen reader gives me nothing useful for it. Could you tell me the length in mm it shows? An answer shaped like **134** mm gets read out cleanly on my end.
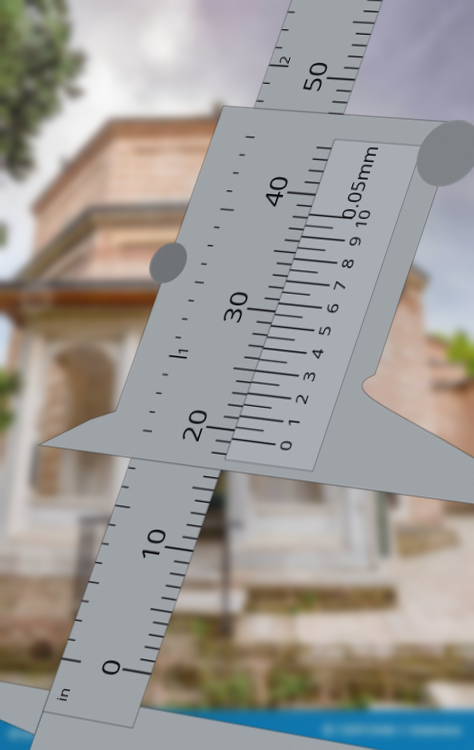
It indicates **19.3** mm
